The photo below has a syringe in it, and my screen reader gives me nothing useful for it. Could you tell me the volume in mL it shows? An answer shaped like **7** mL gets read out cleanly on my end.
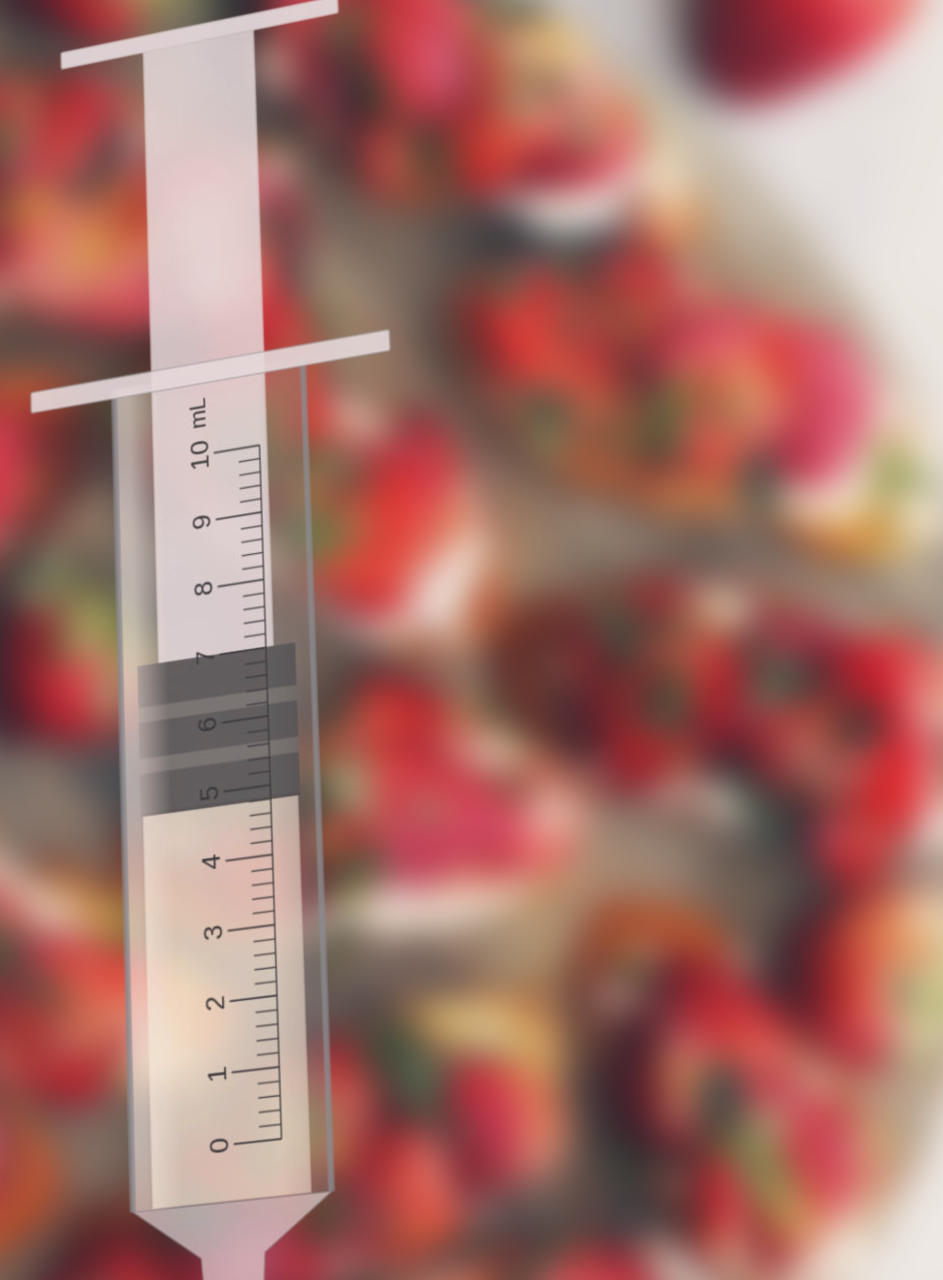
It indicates **4.8** mL
